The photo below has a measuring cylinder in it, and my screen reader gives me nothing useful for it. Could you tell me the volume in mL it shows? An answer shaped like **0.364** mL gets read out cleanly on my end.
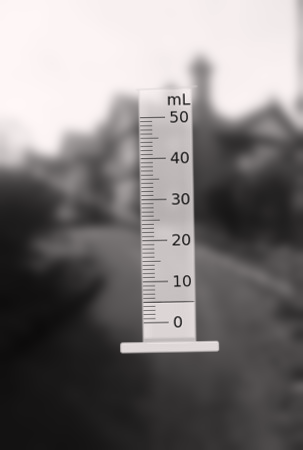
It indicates **5** mL
